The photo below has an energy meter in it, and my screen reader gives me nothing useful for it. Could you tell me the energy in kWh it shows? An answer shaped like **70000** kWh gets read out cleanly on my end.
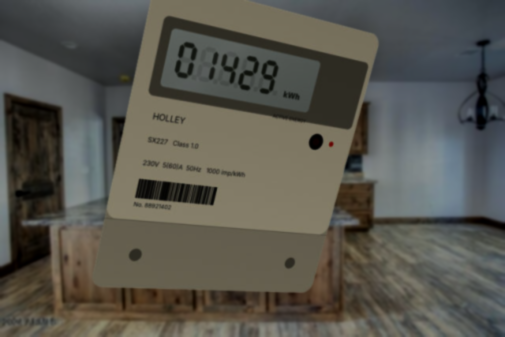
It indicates **1429** kWh
